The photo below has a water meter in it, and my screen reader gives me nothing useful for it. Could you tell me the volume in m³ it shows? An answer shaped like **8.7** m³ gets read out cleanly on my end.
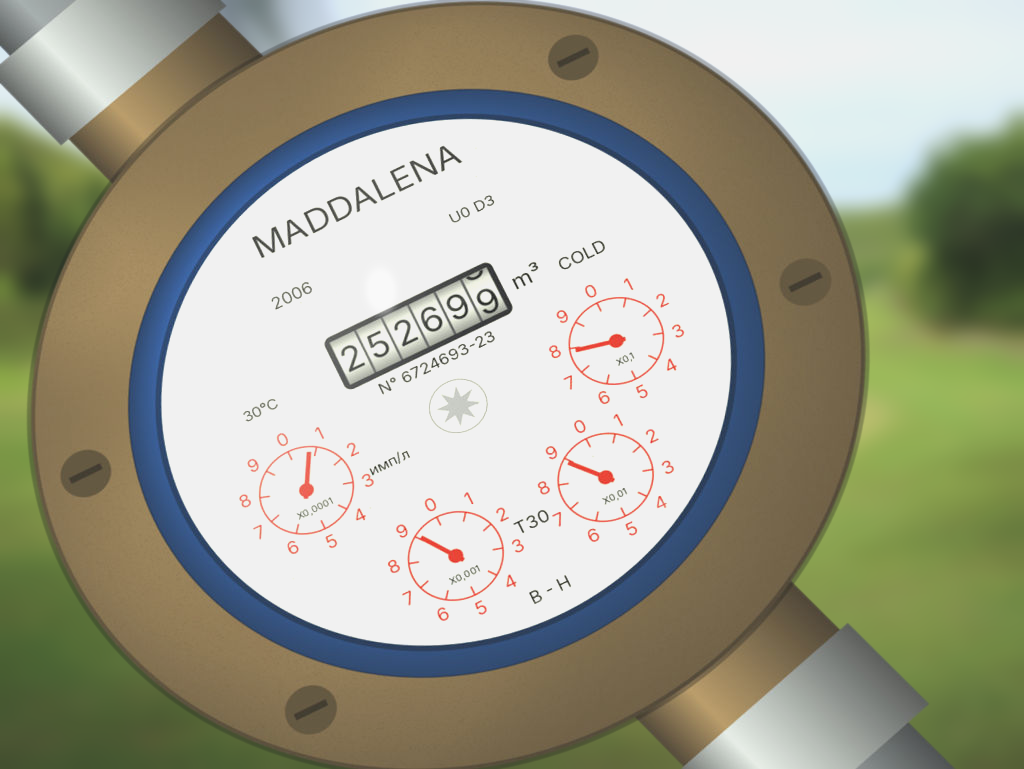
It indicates **252698.7890** m³
